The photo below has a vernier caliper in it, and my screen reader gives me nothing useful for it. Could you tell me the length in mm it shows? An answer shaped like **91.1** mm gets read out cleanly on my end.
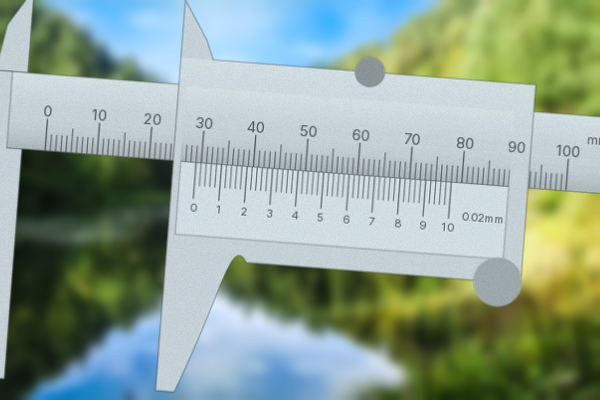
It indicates **29.0** mm
